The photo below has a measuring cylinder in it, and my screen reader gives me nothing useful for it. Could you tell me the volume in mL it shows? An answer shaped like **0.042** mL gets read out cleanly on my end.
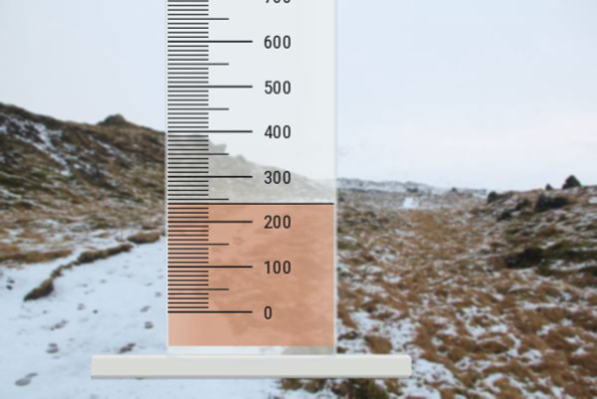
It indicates **240** mL
